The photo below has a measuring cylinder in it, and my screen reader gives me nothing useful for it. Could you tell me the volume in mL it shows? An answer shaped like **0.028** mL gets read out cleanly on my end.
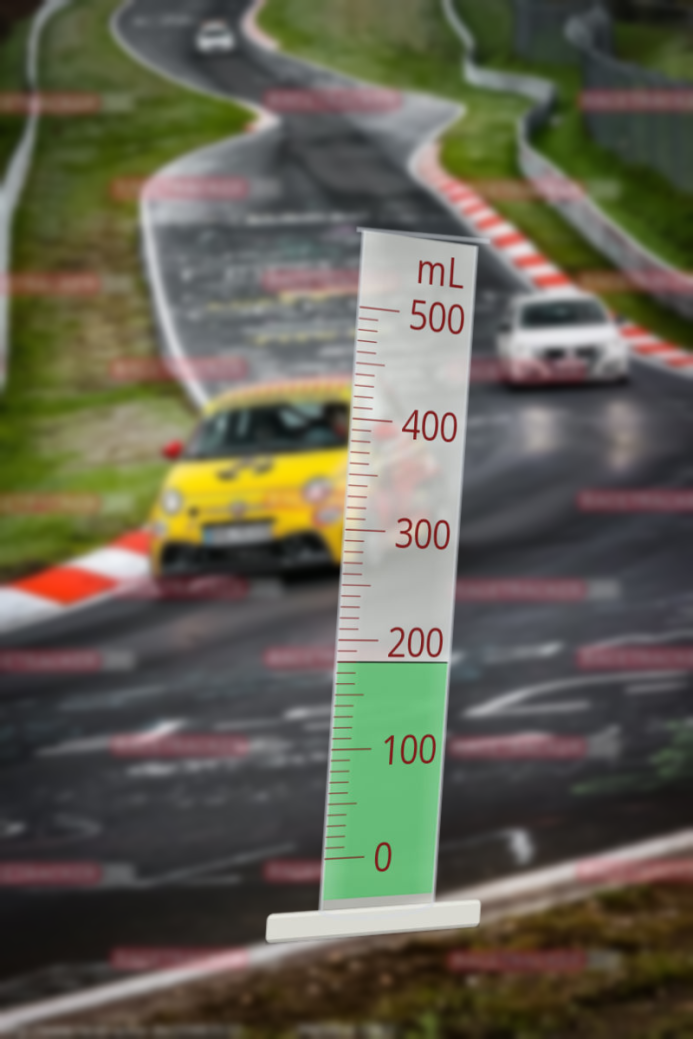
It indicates **180** mL
